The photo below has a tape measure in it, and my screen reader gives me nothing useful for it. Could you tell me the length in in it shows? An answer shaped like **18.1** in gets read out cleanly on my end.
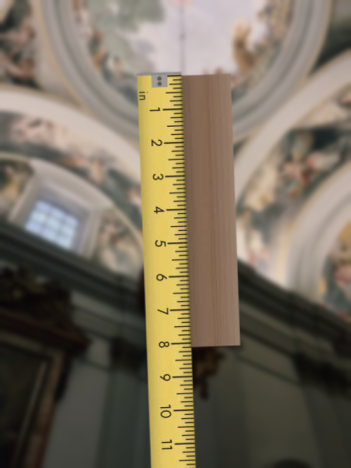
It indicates **8.125** in
